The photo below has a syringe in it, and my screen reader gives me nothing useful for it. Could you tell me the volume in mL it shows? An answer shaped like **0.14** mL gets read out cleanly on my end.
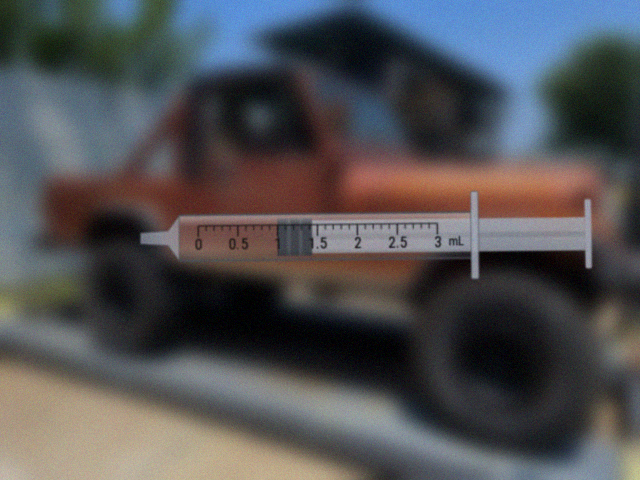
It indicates **1** mL
